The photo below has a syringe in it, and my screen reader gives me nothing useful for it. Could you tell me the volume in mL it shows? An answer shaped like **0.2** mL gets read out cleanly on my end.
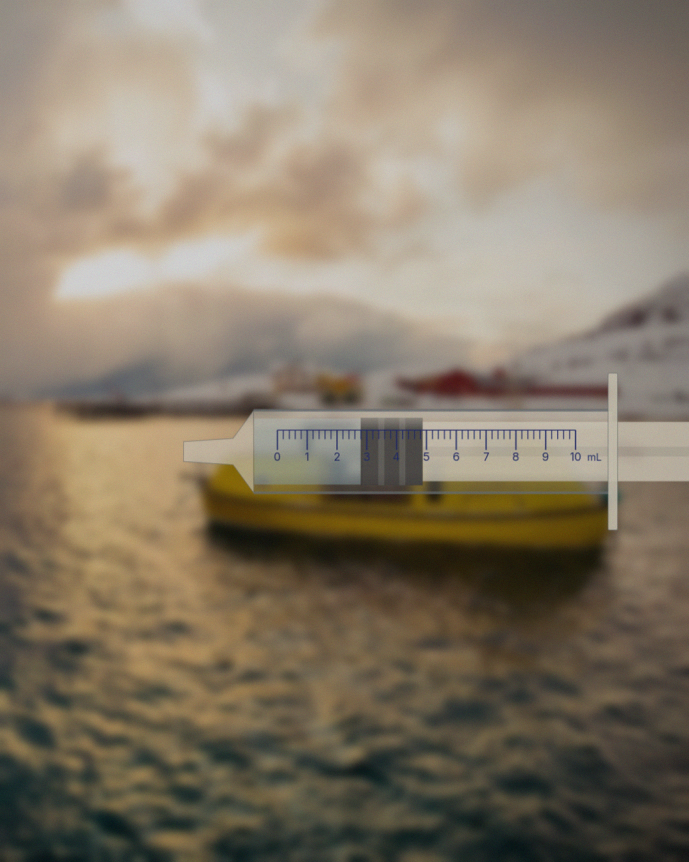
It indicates **2.8** mL
